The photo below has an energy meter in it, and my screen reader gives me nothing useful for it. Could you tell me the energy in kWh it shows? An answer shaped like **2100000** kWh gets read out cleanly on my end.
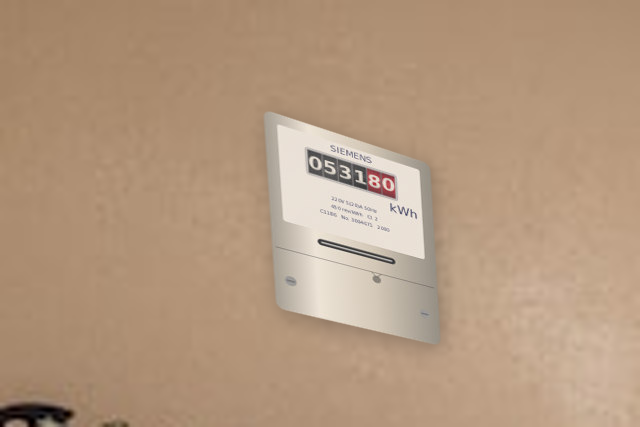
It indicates **531.80** kWh
